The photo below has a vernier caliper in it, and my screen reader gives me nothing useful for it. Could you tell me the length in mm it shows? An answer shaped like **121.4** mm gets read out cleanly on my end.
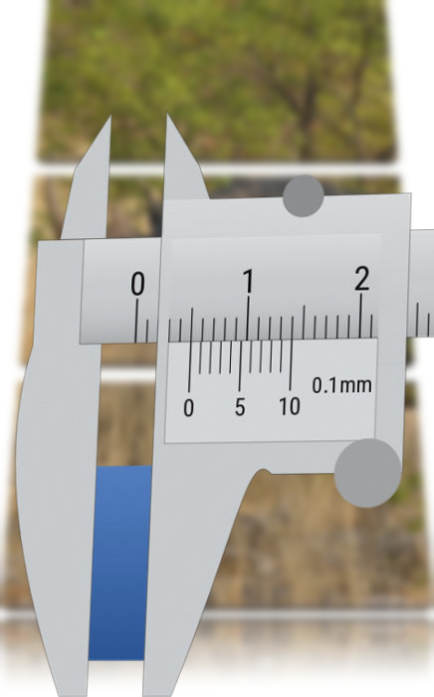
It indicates **5.0** mm
